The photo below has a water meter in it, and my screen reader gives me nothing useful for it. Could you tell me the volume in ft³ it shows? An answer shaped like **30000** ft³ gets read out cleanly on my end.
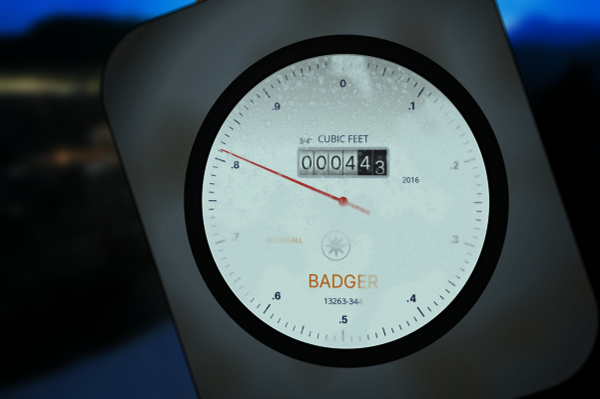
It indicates **442.81** ft³
